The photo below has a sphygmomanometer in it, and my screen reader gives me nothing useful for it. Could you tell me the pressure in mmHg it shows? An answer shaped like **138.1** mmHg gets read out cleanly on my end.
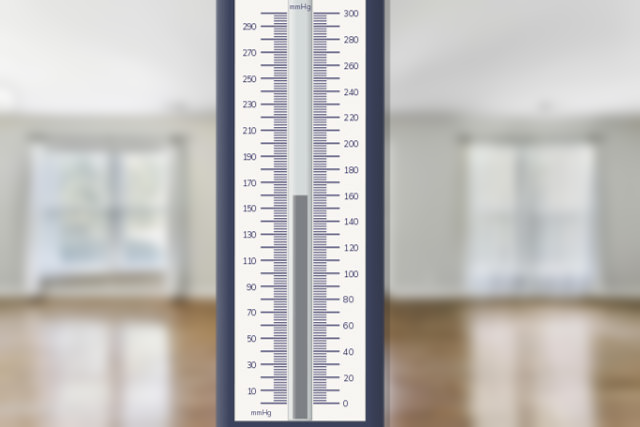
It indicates **160** mmHg
